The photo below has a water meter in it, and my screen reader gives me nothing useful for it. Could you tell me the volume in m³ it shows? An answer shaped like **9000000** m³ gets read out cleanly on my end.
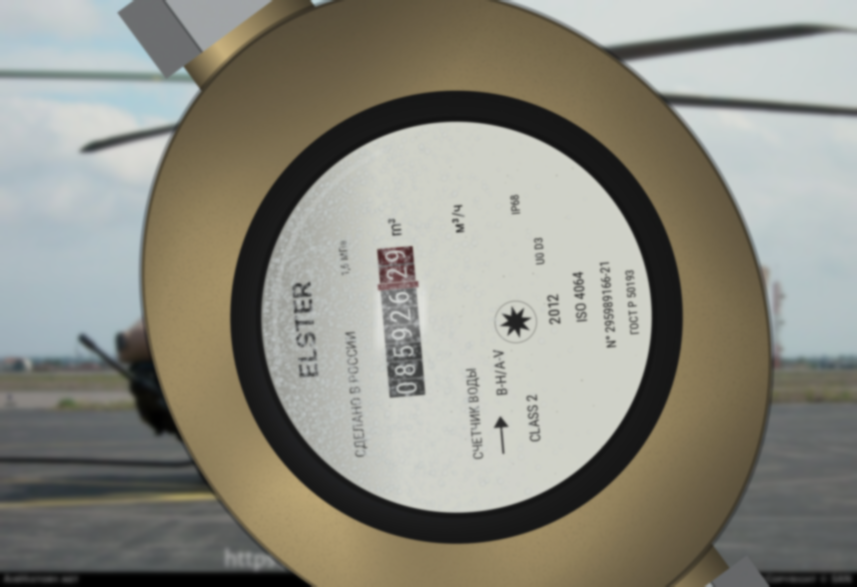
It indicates **85926.29** m³
